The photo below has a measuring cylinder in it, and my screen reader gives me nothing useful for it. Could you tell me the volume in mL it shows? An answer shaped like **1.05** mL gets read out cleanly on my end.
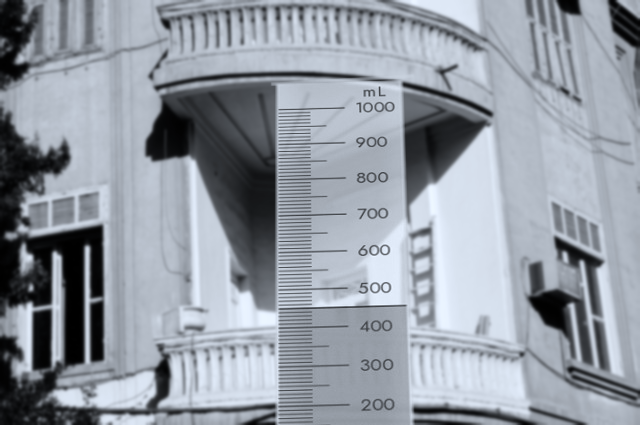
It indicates **450** mL
